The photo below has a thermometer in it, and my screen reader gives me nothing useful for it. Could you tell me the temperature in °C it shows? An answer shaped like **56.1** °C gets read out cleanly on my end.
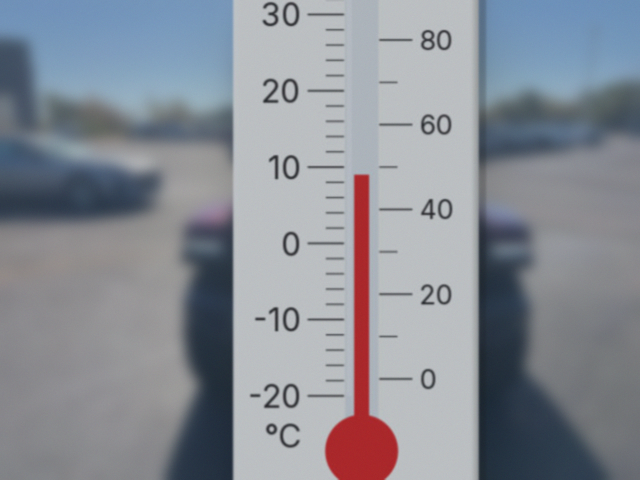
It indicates **9** °C
